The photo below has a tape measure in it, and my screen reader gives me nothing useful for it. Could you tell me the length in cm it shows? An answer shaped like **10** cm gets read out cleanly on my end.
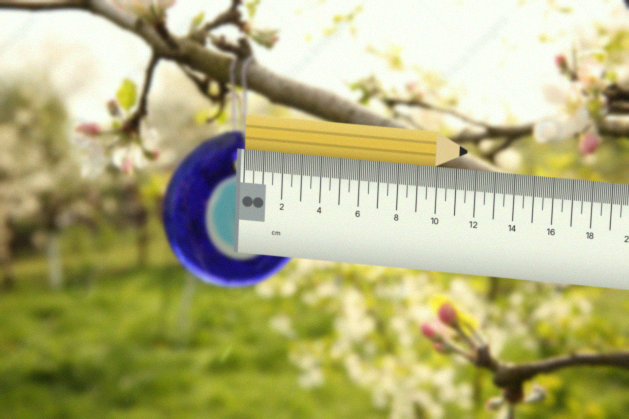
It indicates **11.5** cm
